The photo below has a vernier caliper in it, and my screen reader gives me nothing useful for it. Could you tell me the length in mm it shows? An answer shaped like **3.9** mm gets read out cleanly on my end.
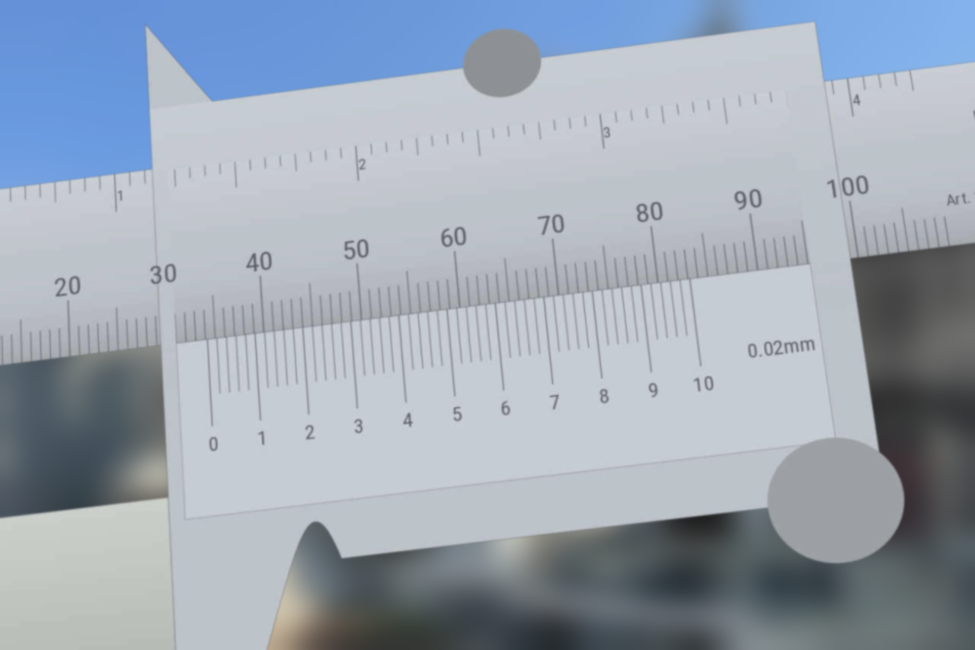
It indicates **34.2** mm
